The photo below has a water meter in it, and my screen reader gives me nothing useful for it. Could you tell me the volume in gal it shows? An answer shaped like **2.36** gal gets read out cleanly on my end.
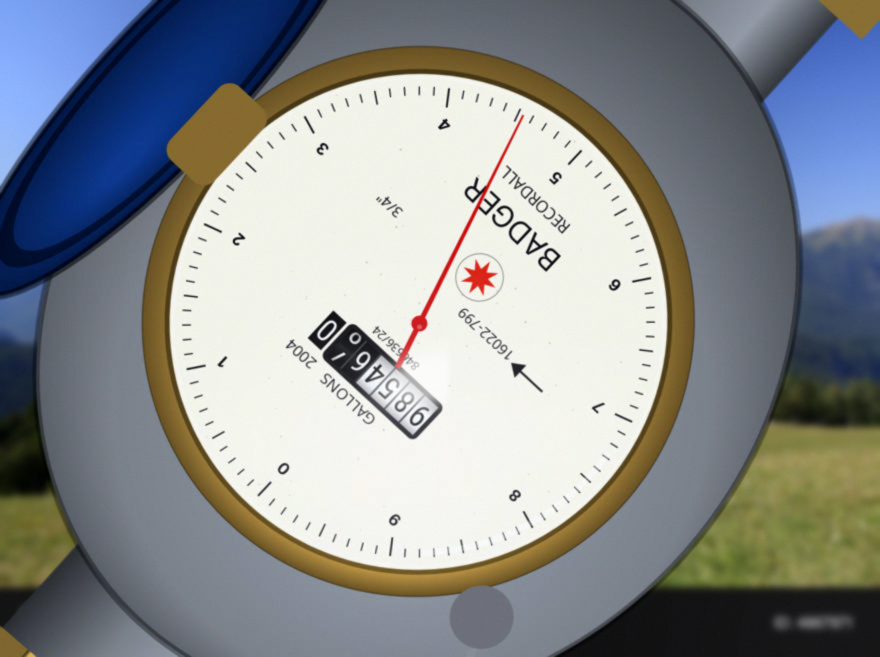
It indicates **9854674.5** gal
